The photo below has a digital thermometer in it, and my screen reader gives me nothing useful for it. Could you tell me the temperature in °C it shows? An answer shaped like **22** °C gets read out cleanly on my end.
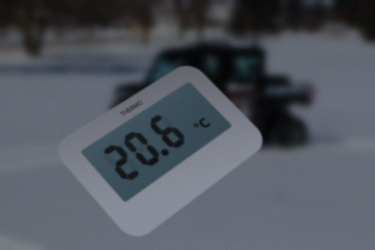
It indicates **20.6** °C
